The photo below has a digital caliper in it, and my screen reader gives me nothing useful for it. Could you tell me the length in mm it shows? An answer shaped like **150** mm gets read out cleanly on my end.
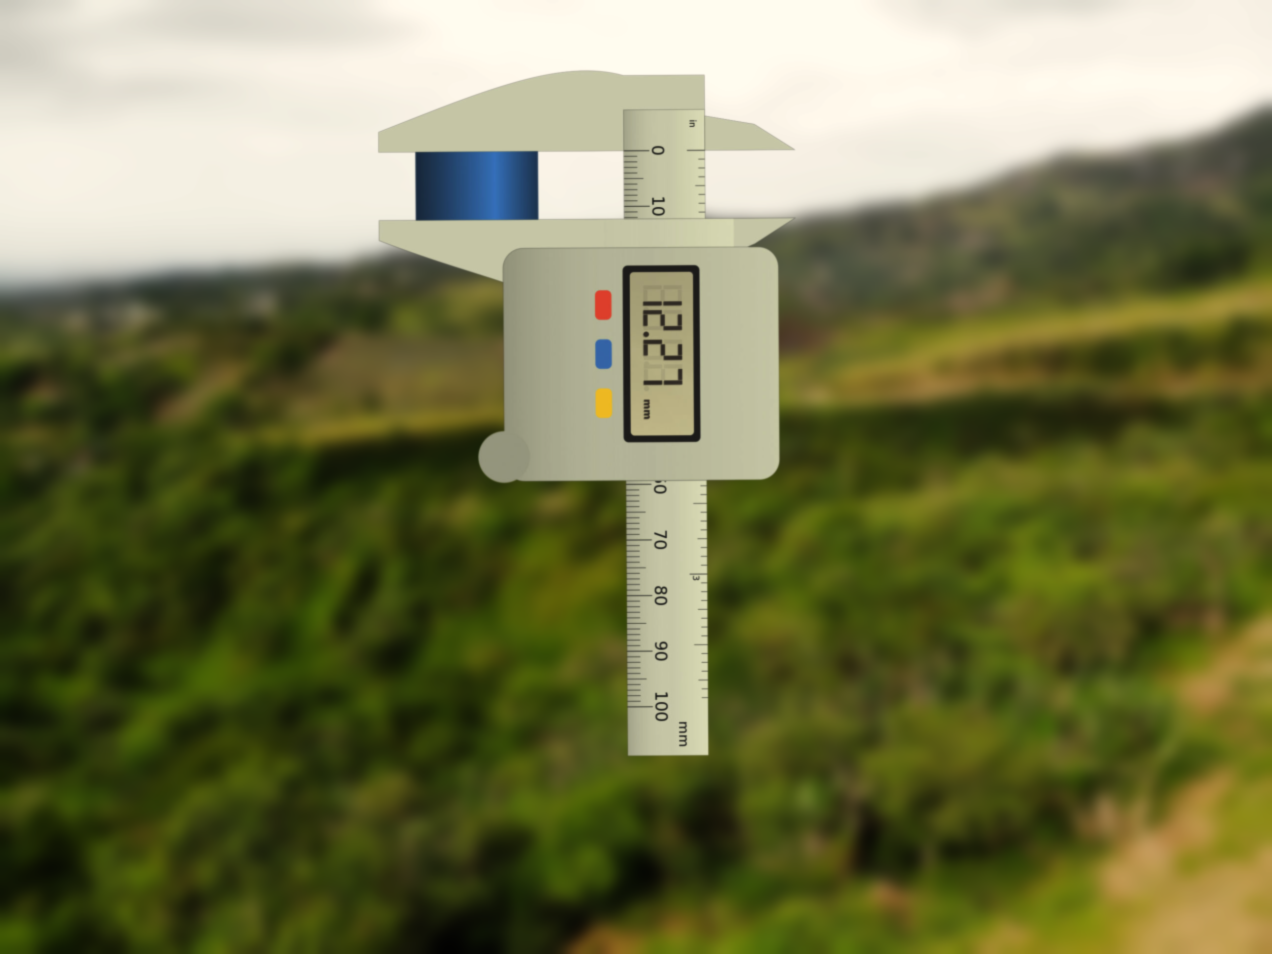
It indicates **12.27** mm
